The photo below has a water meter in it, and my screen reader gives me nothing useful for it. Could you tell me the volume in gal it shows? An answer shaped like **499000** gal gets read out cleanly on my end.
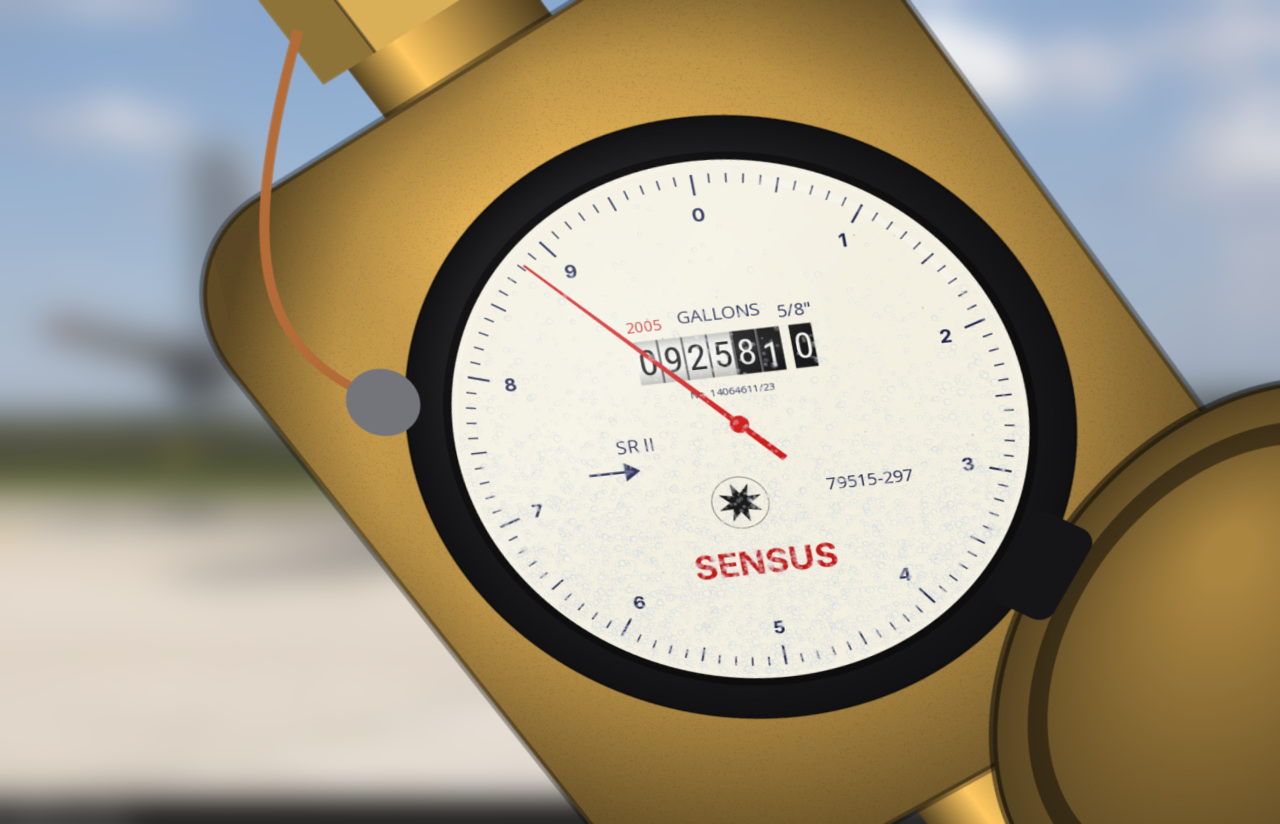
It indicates **925808.8** gal
